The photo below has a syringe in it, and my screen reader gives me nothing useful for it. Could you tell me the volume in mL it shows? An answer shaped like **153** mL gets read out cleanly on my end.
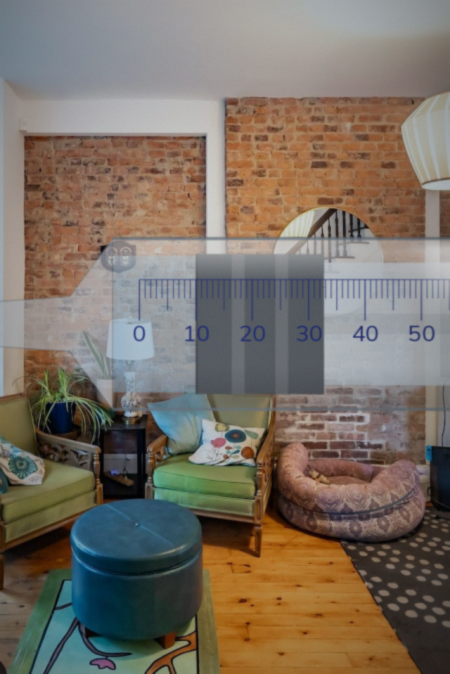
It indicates **10** mL
